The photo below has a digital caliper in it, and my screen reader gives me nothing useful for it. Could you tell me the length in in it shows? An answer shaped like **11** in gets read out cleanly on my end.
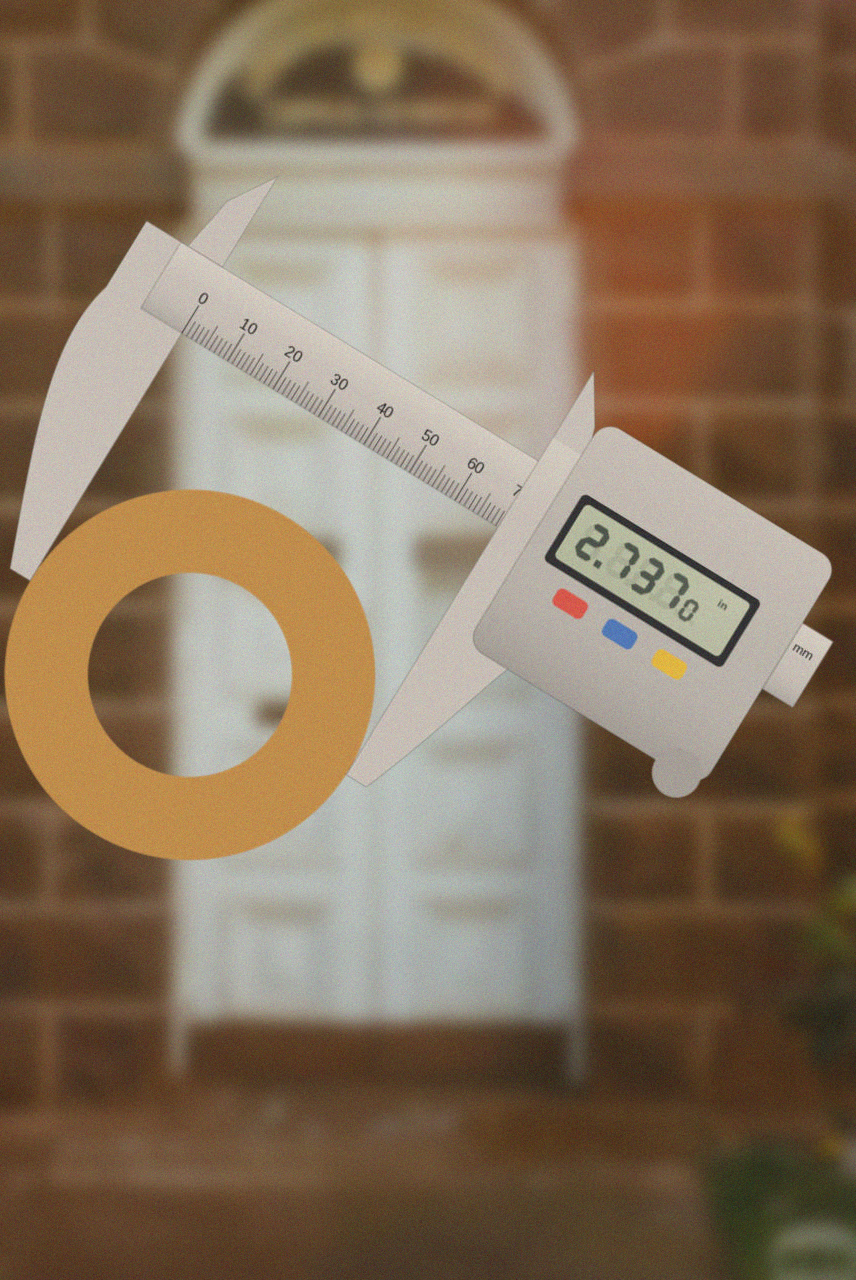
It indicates **2.7370** in
